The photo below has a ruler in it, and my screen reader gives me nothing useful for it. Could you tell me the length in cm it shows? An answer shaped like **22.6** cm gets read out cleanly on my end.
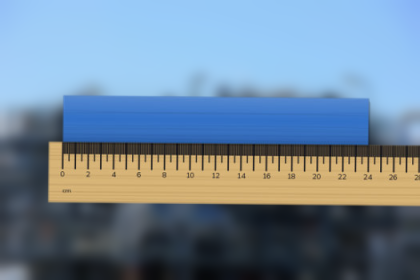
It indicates **24** cm
